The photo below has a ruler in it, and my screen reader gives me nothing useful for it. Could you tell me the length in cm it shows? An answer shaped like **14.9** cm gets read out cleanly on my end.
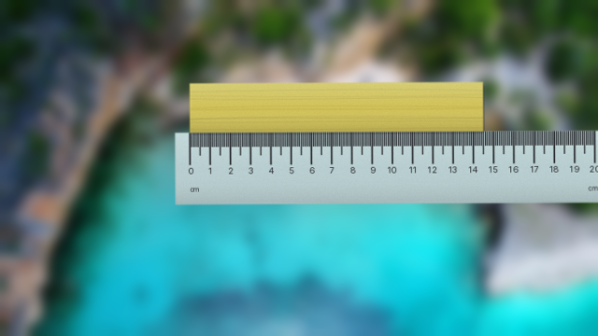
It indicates **14.5** cm
